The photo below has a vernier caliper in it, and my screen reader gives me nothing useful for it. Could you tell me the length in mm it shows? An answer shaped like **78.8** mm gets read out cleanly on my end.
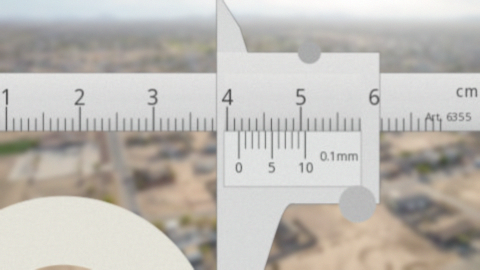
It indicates **41.6** mm
